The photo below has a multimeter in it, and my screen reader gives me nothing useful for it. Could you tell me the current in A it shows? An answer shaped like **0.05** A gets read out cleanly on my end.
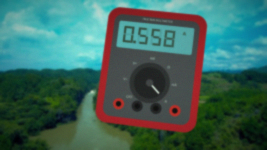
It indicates **0.558** A
